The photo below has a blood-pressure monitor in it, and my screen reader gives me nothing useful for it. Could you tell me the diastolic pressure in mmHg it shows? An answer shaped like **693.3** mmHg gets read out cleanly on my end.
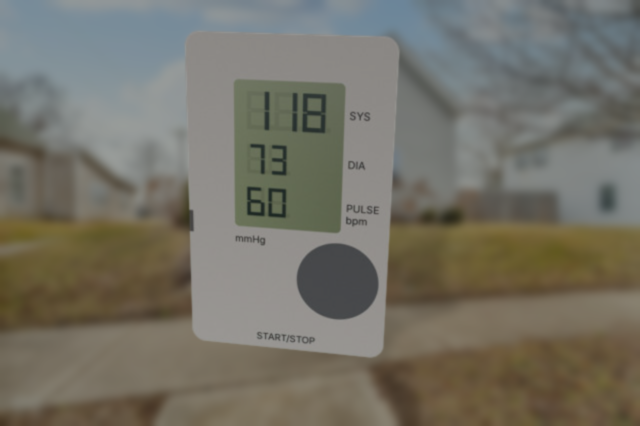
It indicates **73** mmHg
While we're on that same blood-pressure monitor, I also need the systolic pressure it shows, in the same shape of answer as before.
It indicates **118** mmHg
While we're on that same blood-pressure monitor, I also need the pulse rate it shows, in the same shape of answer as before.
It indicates **60** bpm
